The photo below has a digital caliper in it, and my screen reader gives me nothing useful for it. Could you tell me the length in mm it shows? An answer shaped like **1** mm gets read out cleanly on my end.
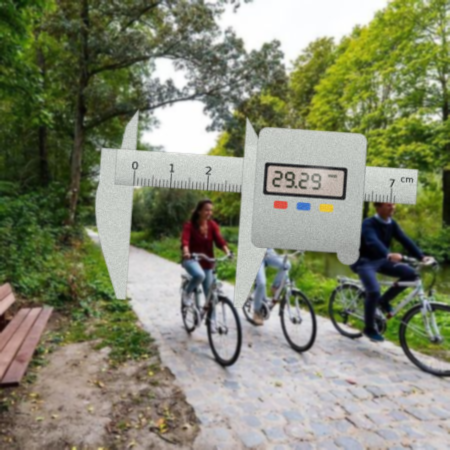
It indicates **29.29** mm
